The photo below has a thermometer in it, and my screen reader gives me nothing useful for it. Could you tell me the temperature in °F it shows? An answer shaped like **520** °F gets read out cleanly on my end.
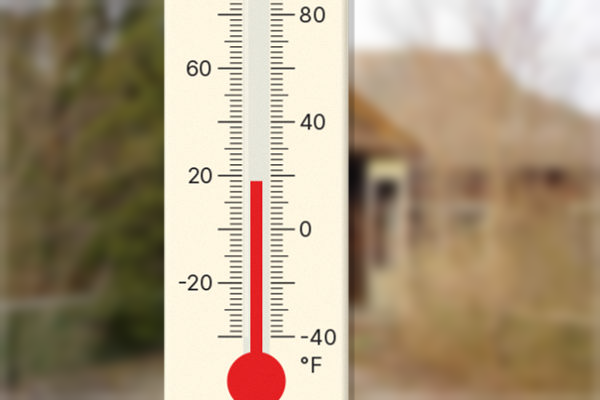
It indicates **18** °F
